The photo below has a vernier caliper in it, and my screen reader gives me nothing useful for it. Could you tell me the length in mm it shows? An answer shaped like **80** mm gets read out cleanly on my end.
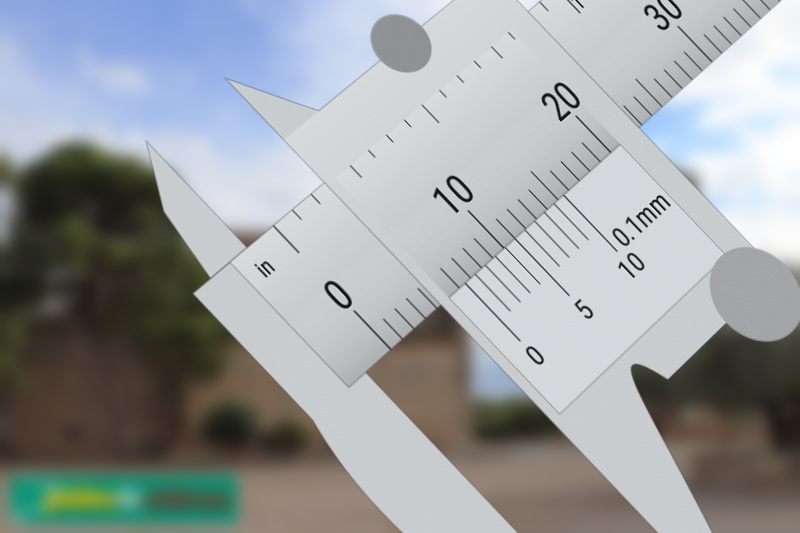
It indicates **6.5** mm
